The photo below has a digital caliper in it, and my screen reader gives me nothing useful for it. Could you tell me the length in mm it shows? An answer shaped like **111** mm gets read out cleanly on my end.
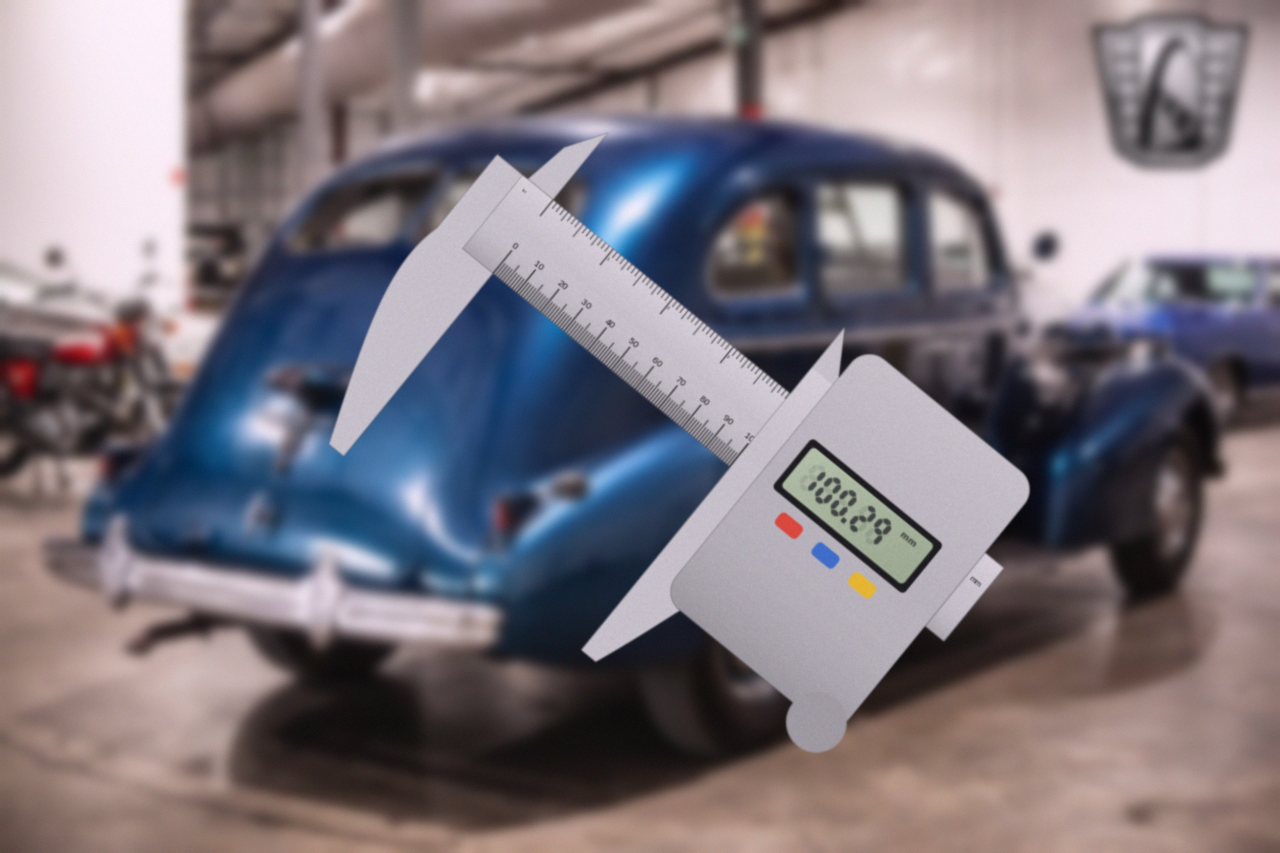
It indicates **100.29** mm
